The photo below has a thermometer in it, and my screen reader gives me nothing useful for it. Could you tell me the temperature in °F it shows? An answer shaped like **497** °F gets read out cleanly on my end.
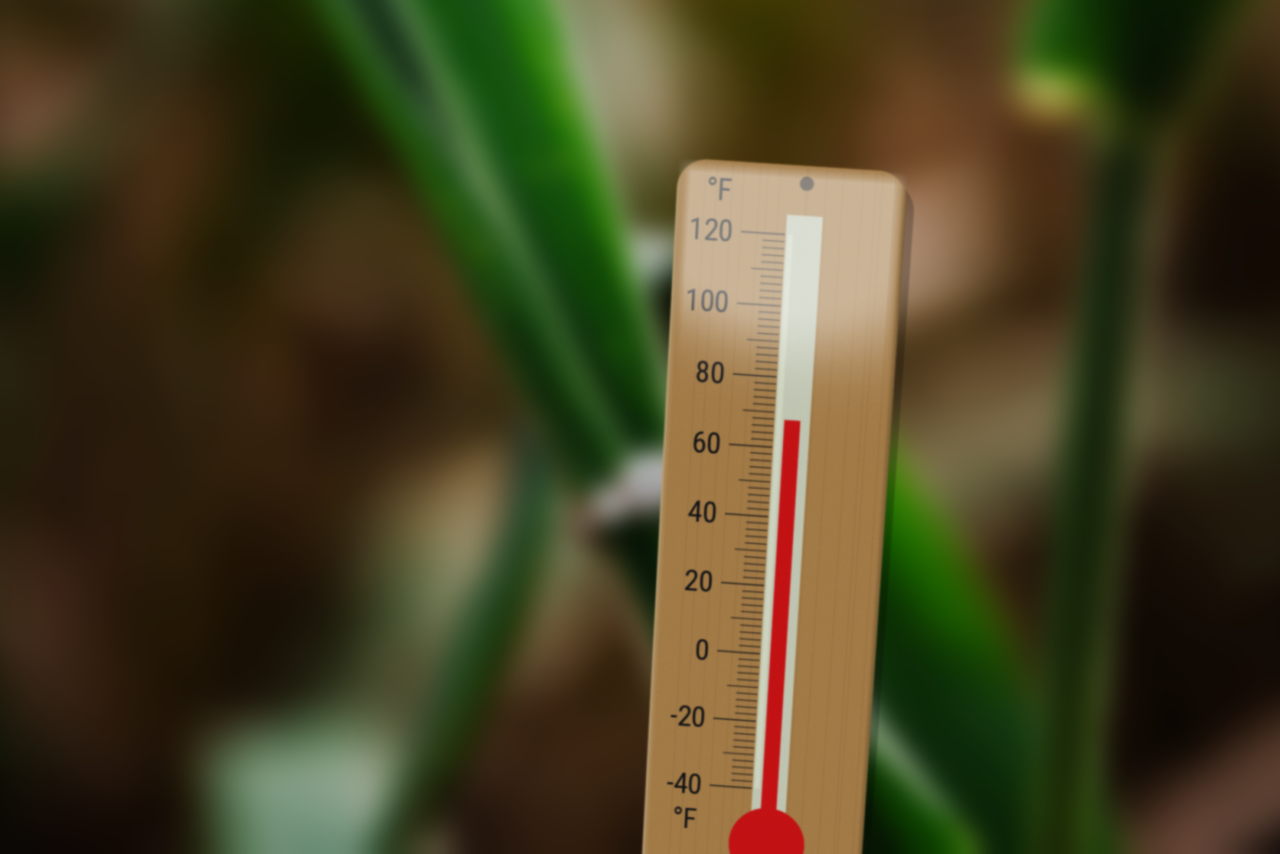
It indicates **68** °F
